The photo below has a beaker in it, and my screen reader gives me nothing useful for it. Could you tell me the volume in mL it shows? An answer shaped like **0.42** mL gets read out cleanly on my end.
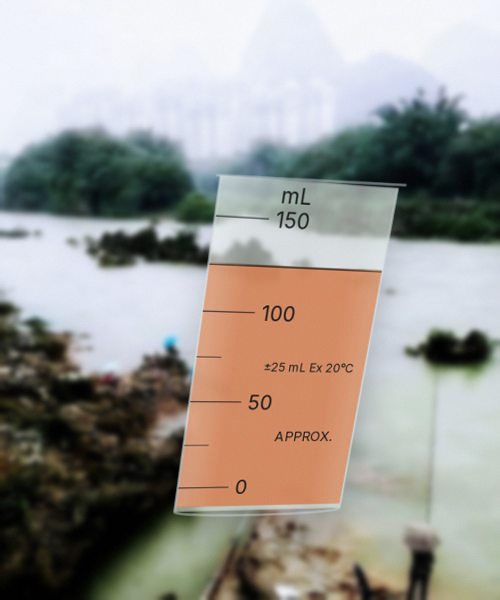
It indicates **125** mL
